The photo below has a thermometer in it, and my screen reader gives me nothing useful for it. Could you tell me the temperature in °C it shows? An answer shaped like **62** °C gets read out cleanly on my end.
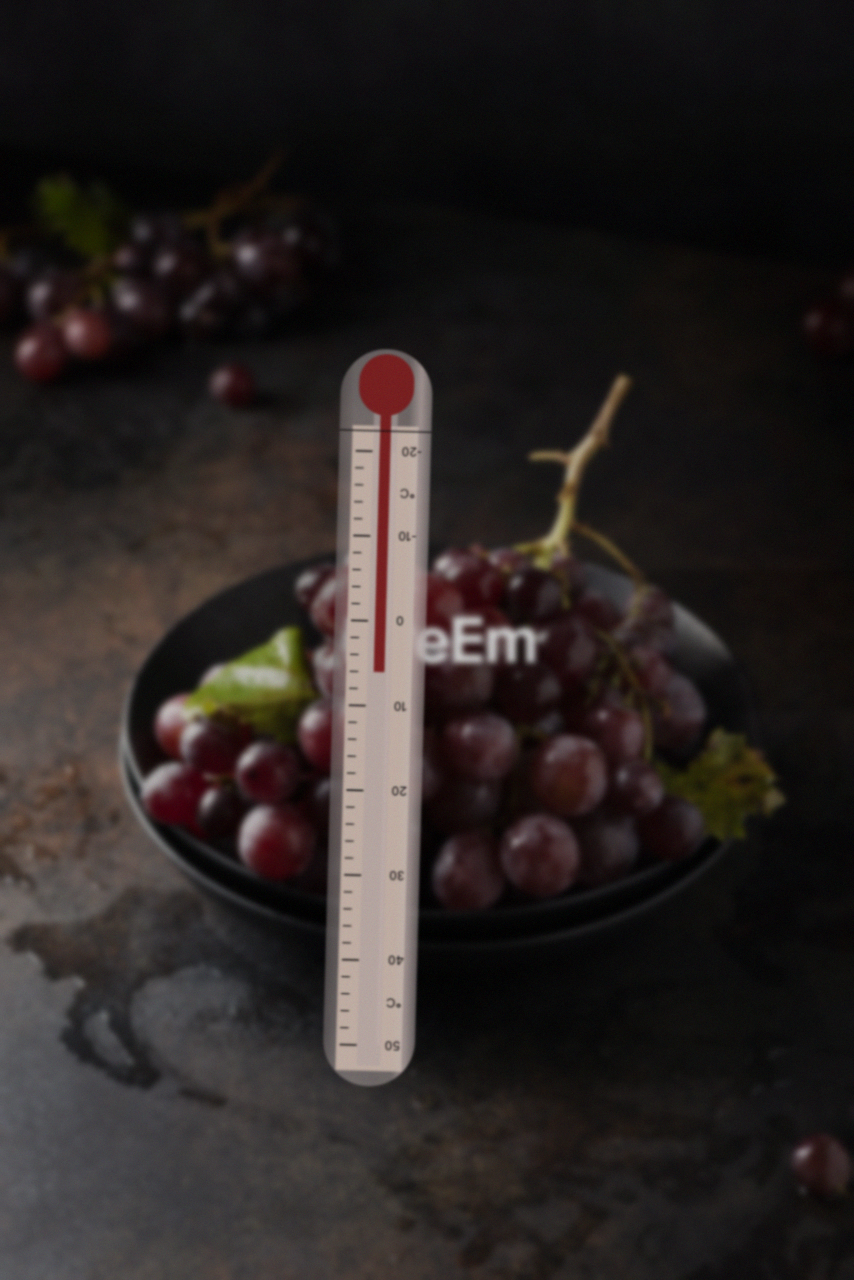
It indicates **6** °C
